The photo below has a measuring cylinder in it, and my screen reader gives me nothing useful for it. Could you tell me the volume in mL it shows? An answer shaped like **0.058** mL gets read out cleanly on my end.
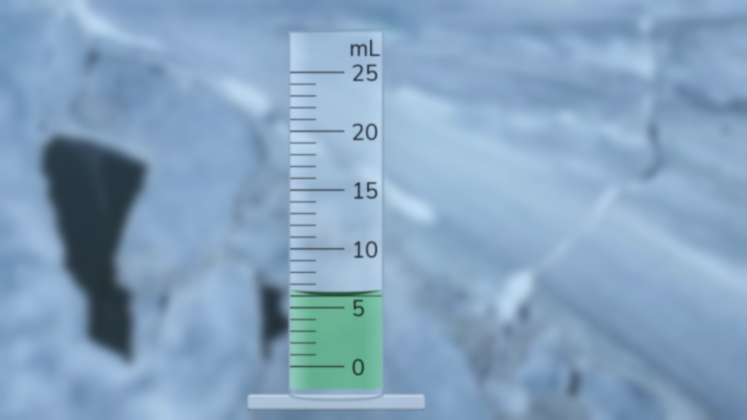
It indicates **6** mL
